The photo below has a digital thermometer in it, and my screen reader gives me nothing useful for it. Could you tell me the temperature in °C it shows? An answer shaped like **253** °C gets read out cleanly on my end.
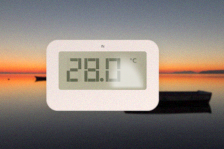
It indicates **28.0** °C
